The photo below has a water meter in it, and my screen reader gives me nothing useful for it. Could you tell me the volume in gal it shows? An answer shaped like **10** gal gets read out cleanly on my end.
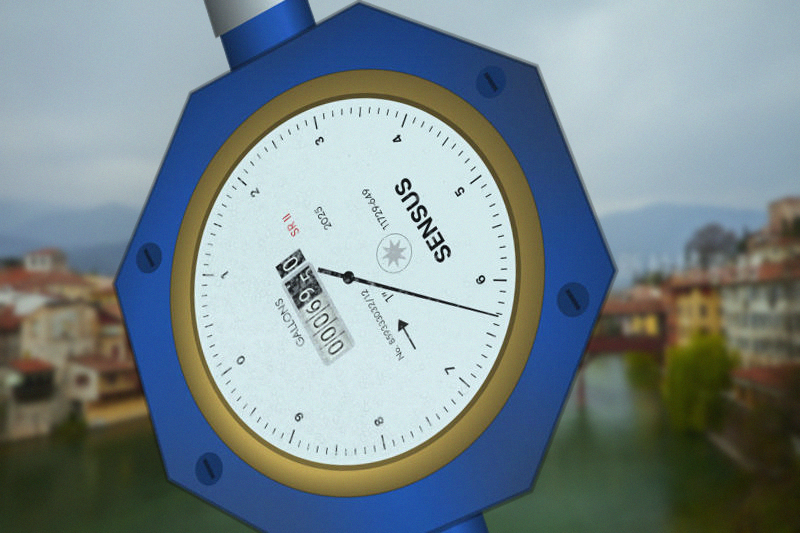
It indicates **6946.3** gal
